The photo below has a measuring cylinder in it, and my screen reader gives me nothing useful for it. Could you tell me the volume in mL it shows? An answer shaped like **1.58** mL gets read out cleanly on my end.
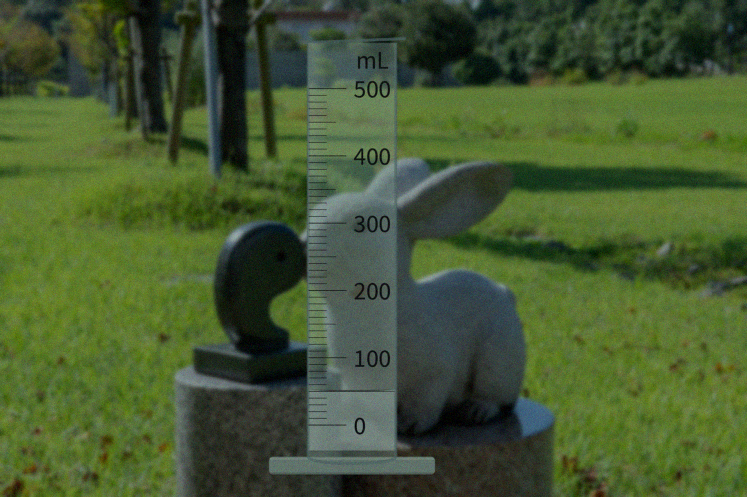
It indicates **50** mL
